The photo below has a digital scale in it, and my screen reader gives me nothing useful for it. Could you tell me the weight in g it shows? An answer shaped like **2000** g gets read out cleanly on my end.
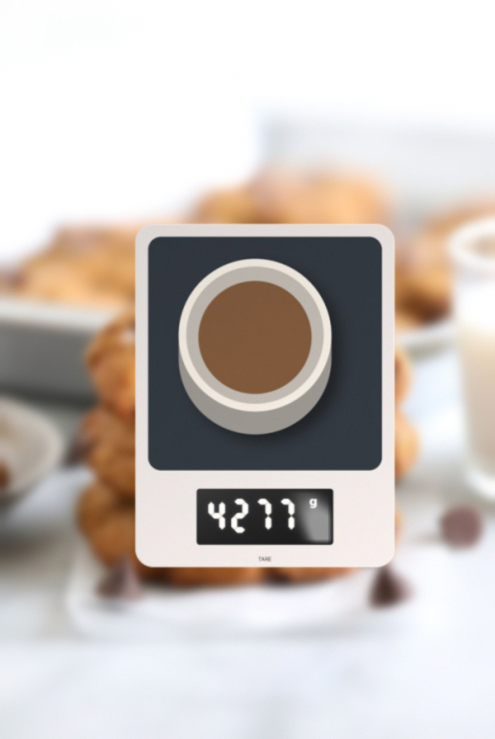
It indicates **4277** g
